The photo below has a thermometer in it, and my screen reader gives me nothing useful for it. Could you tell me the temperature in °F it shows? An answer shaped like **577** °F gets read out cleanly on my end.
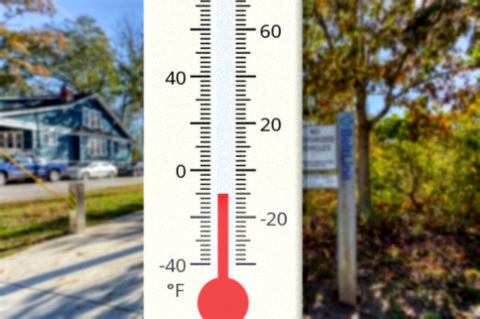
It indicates **-10** °F
